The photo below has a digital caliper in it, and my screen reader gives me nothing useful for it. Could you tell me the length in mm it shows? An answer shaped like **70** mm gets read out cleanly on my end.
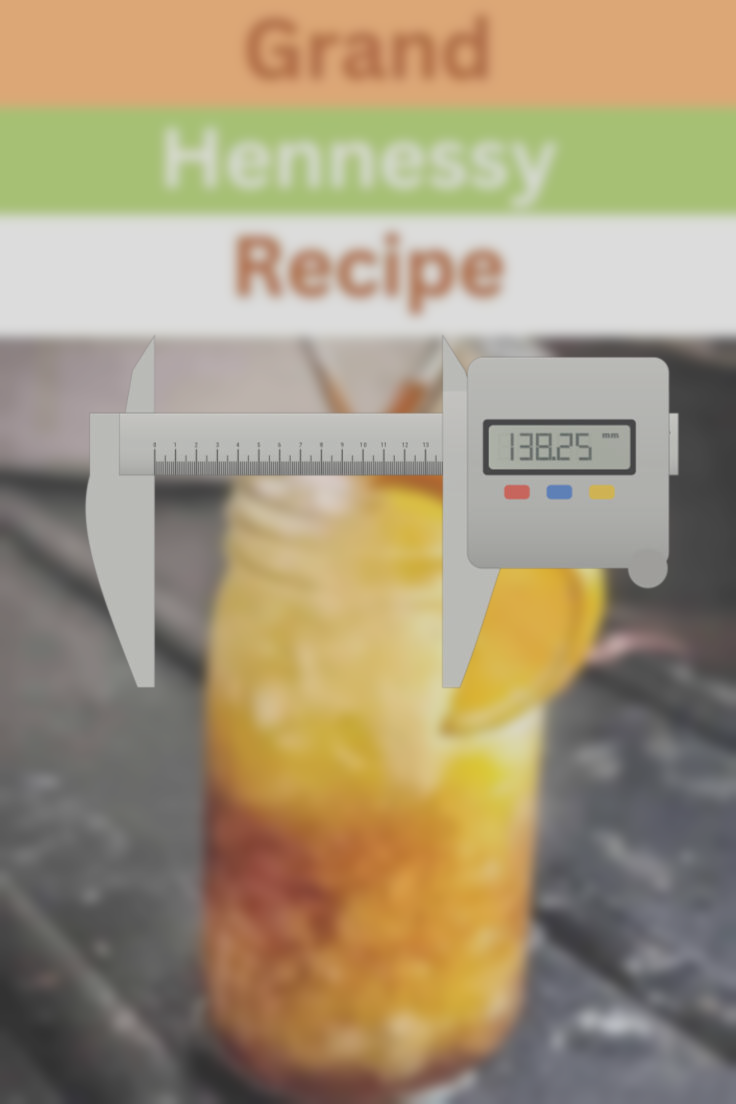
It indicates **138.25** mm
